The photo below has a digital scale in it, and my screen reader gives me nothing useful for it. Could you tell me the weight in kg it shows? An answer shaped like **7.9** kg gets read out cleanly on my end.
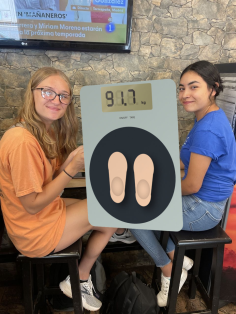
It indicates **91.7** kg
